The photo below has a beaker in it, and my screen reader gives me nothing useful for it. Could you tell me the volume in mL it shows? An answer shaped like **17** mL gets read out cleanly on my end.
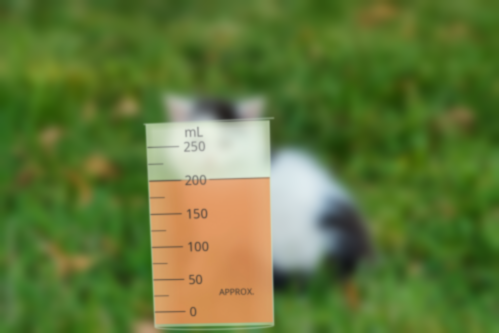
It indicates **200** mL
